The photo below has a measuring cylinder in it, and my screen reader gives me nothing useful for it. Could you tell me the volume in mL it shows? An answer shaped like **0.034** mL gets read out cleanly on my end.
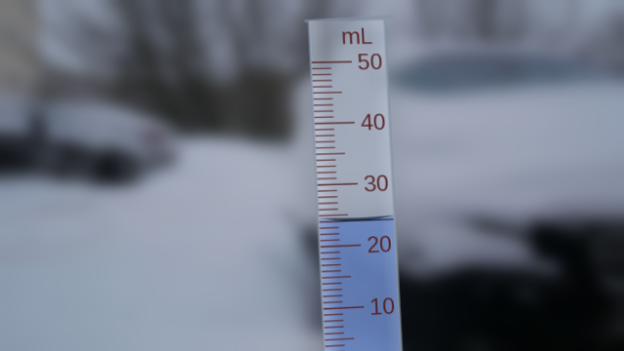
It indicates **24** mL
